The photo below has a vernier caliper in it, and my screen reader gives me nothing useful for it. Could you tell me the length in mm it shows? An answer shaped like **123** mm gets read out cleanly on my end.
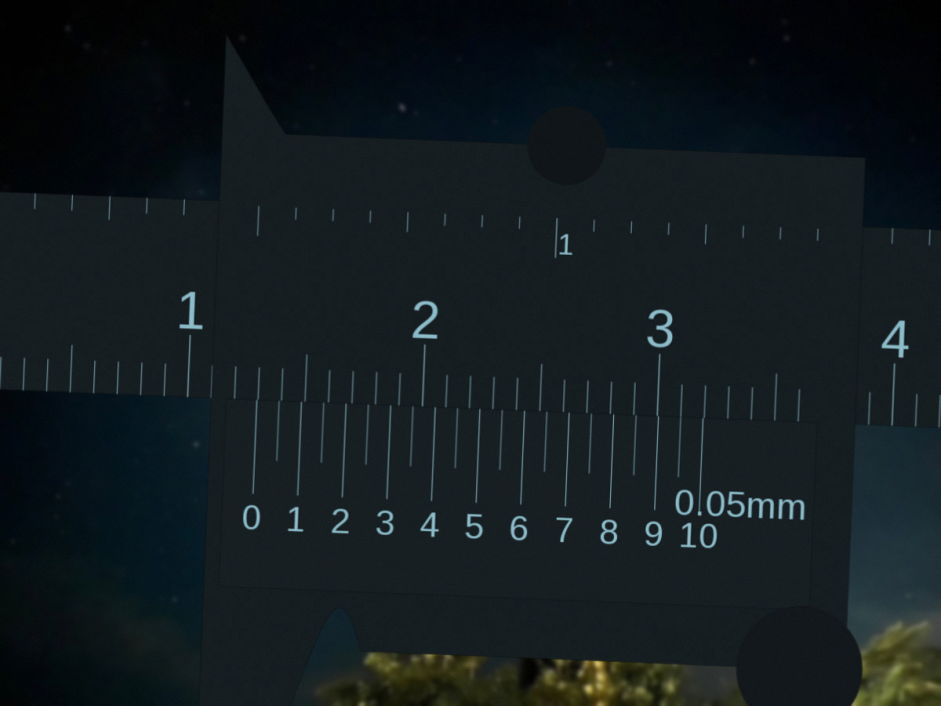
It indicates **12.95** mm
